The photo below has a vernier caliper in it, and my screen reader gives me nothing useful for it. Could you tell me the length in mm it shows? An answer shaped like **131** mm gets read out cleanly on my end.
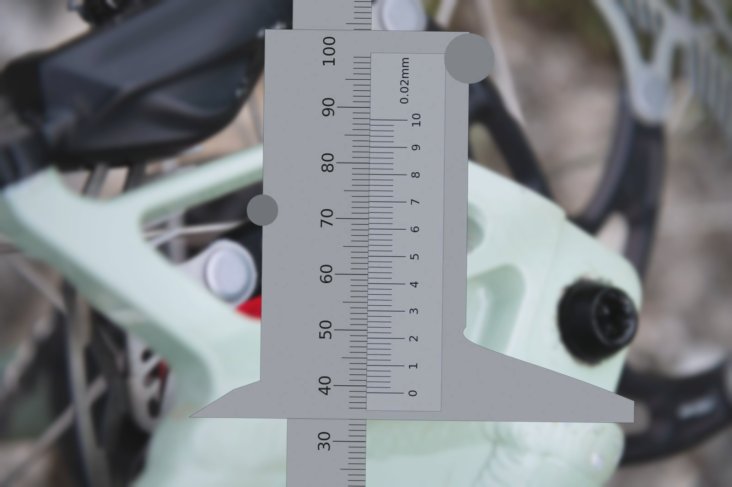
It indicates **38.8** mm
